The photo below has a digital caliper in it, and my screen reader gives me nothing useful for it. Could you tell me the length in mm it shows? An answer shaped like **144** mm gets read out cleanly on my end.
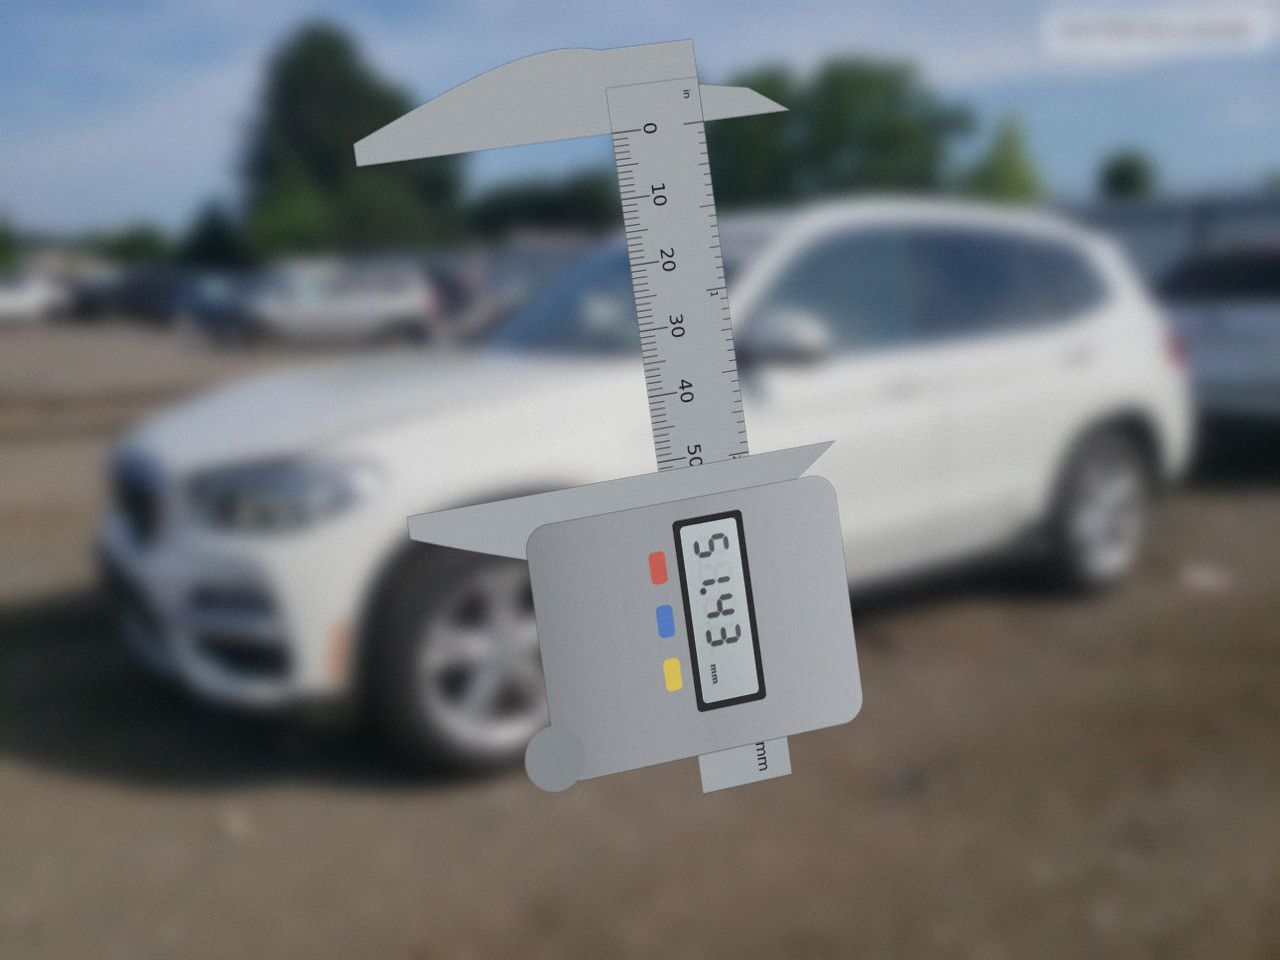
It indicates **51.43** mm
